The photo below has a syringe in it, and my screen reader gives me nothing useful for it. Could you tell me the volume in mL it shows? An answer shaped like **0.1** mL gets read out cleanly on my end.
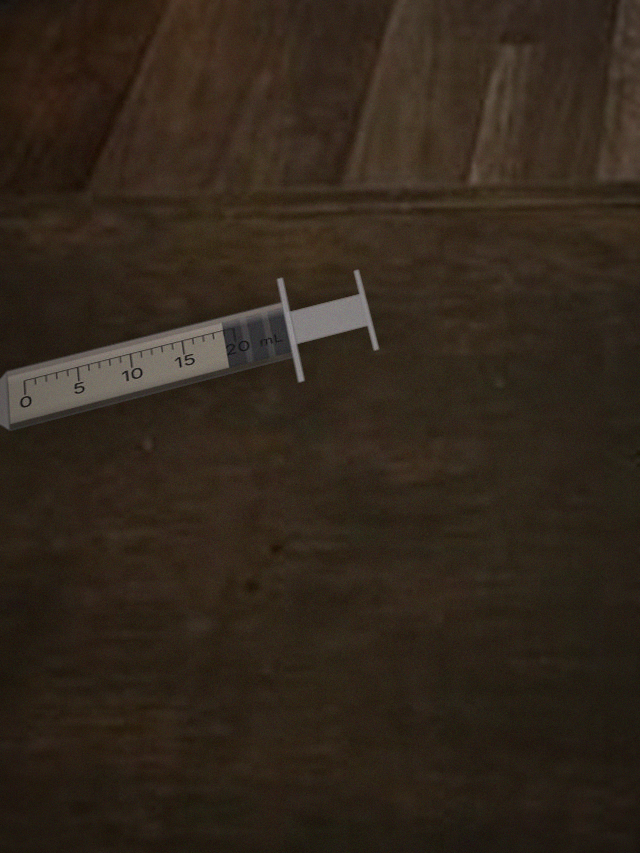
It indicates **19** mL
